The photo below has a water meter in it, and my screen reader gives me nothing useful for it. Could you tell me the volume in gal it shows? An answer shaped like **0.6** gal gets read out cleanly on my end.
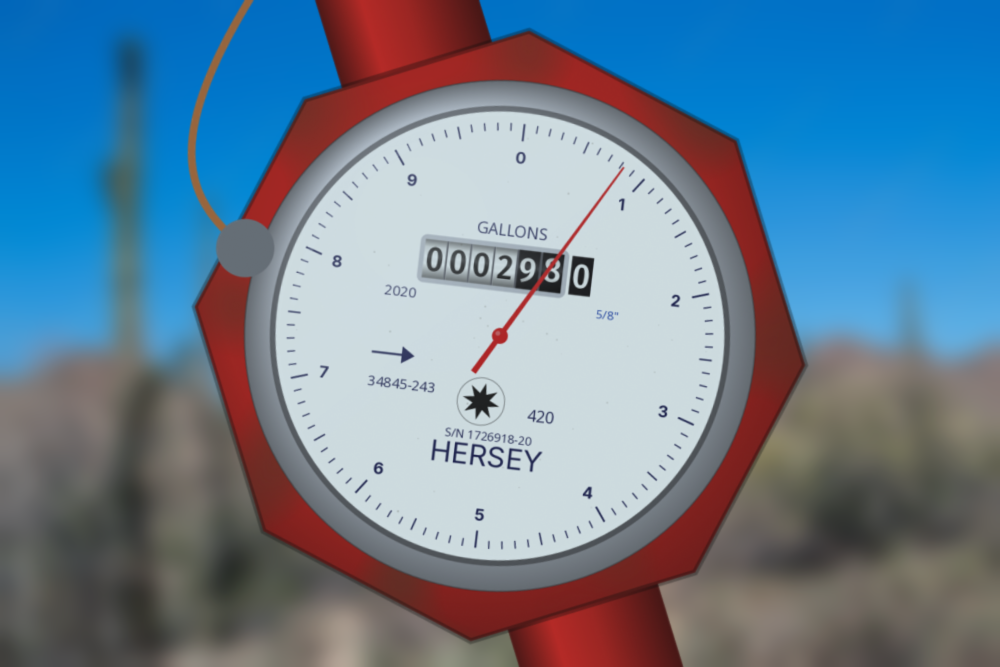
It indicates **2980.8** gal
